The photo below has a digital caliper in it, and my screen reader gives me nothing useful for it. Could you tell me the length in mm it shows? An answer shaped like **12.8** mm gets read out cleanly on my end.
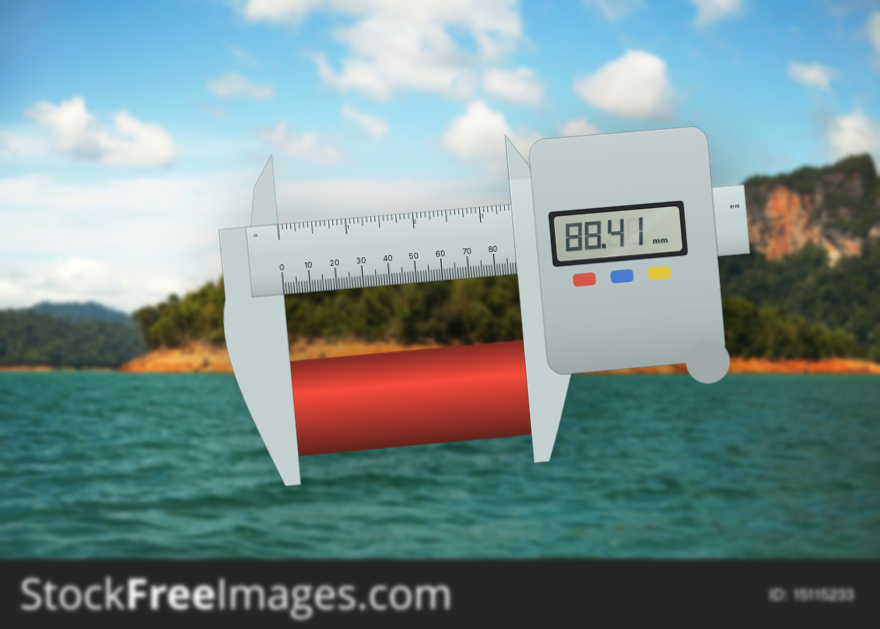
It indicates **88.41** mm
